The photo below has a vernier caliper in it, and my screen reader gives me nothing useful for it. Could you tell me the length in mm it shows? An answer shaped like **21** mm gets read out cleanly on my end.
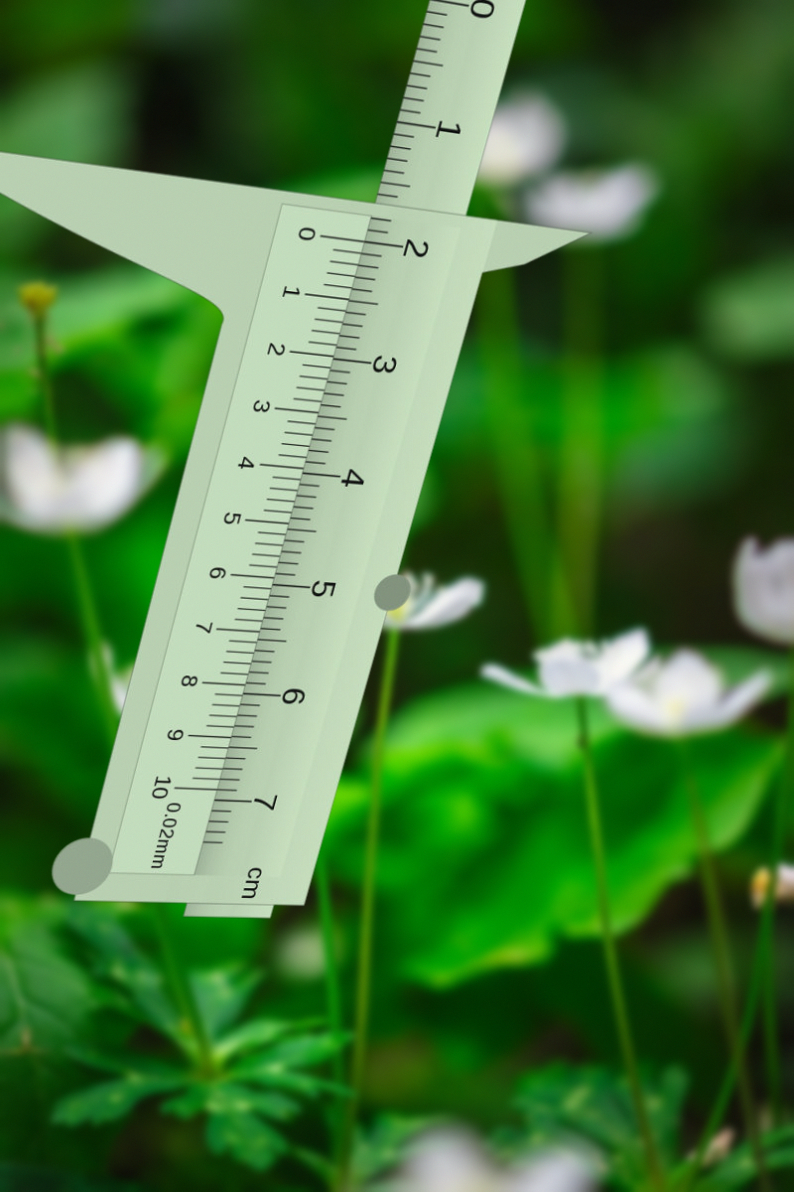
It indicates **20.0** mm
